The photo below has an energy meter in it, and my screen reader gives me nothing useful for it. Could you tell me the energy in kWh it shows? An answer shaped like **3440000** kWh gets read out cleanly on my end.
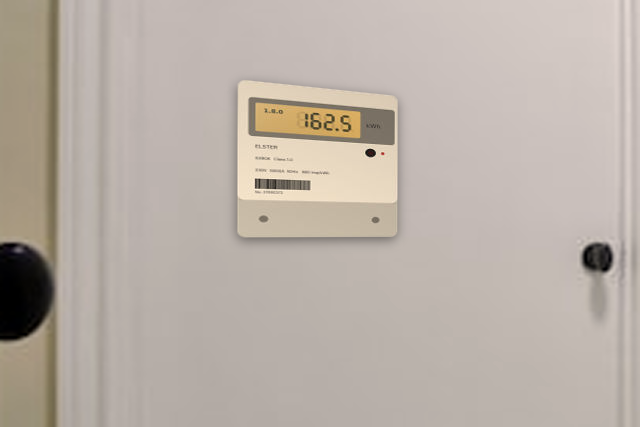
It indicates **162.5** kWh
